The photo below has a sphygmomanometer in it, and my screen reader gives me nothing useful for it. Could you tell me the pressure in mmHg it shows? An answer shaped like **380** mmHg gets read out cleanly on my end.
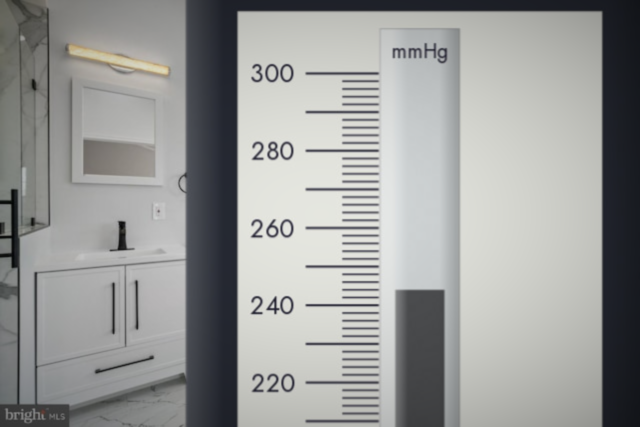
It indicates **244** mmHg
